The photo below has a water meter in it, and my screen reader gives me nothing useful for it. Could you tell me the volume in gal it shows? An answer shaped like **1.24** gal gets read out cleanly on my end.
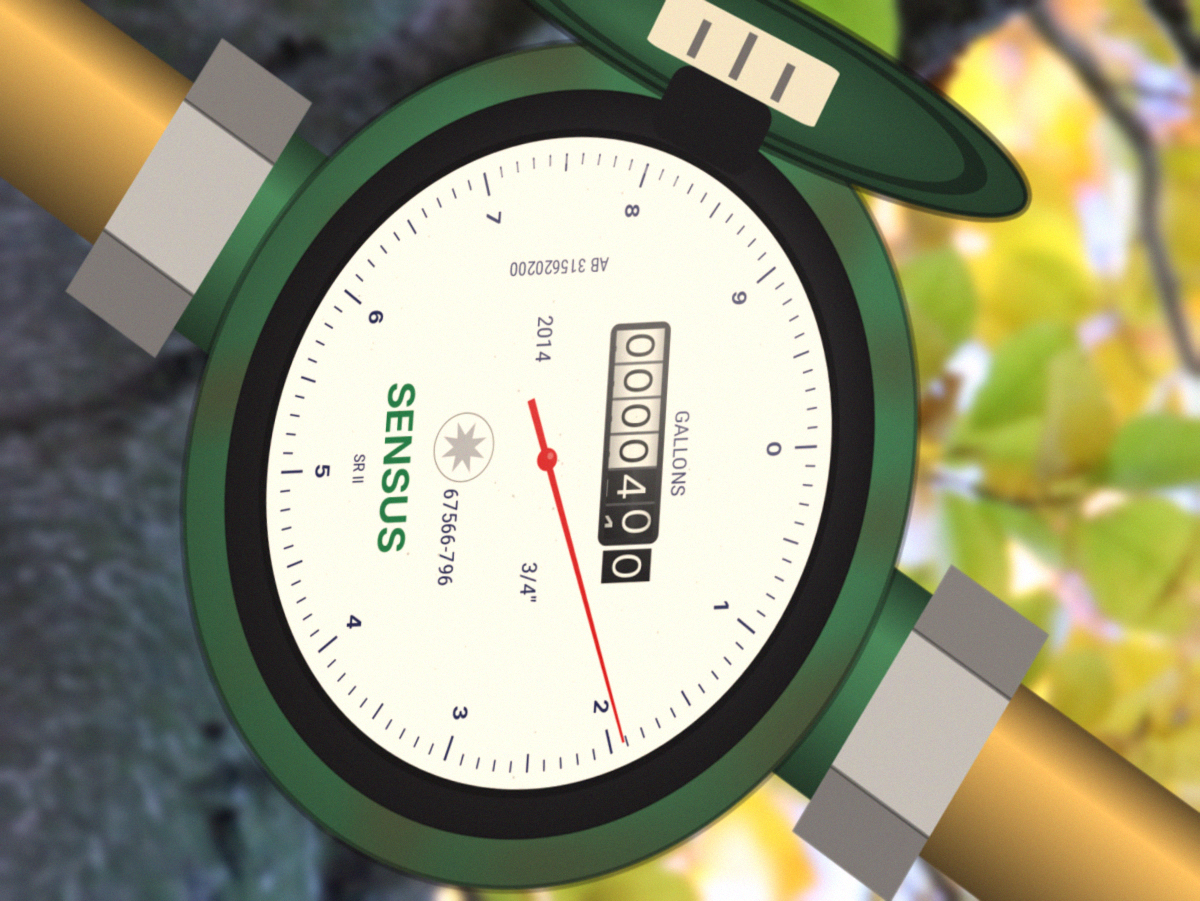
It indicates **401.9** gal
